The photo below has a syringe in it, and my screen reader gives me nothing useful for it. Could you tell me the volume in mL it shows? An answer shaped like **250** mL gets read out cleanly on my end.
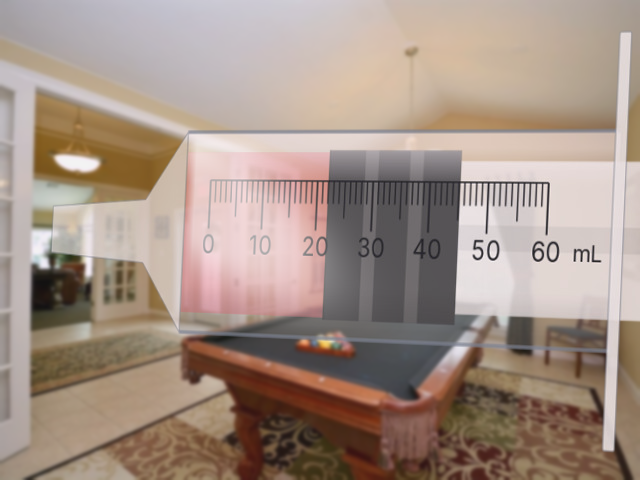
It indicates **22** mL
